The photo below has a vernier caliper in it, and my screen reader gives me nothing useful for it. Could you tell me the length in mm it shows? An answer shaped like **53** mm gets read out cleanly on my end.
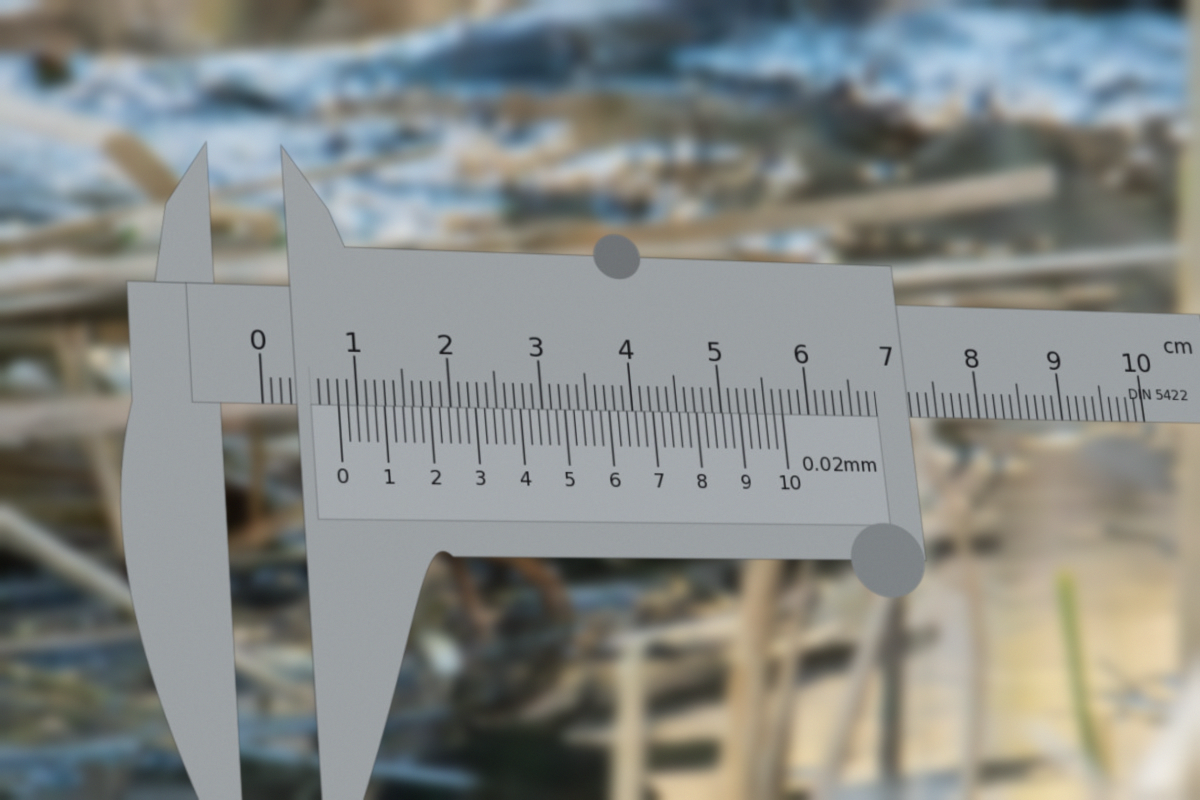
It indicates **8.0** mm
